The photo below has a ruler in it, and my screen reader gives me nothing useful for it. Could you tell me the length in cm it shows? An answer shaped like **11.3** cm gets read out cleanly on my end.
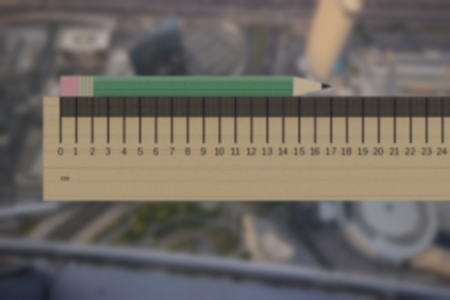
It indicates **17** cm
